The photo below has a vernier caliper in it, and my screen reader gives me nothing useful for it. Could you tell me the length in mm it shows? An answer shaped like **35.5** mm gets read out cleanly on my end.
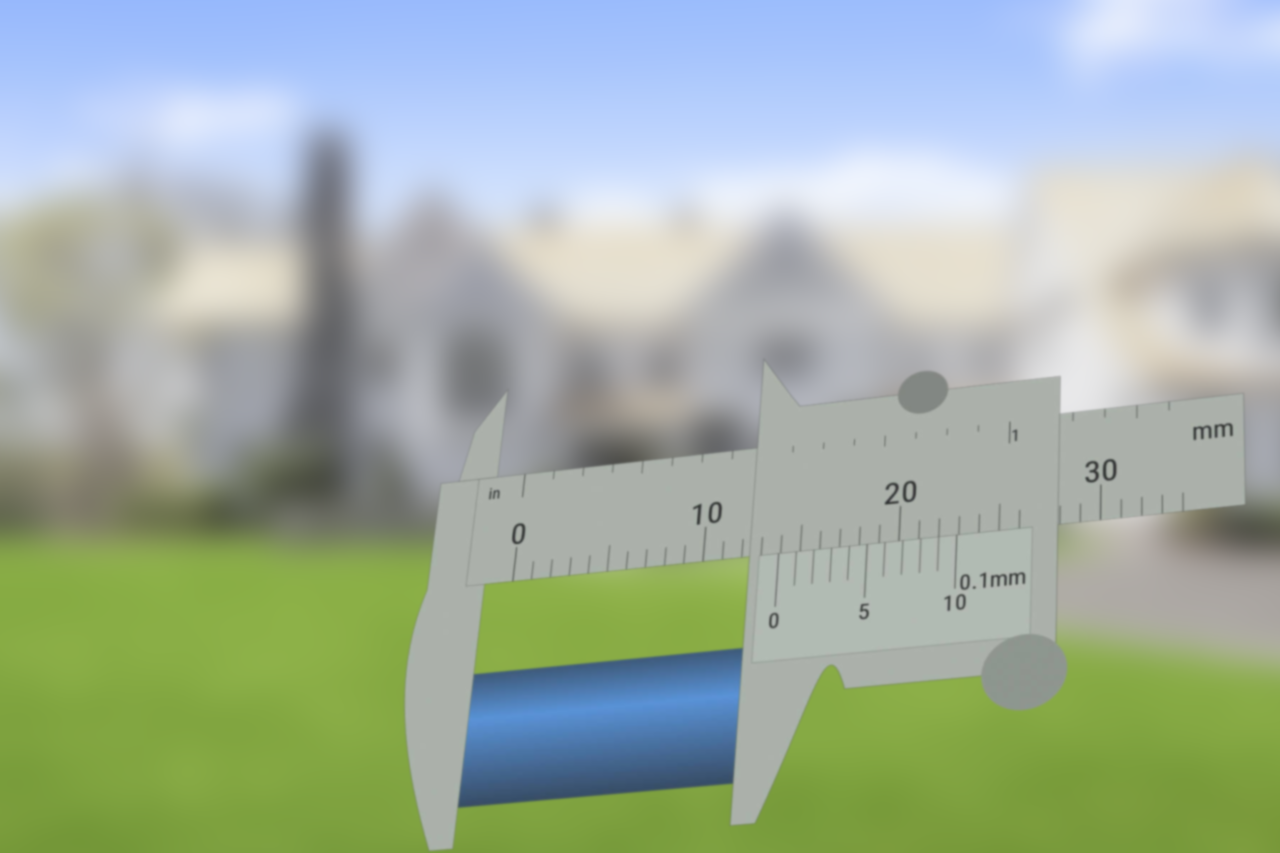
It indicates **13.9** mm
